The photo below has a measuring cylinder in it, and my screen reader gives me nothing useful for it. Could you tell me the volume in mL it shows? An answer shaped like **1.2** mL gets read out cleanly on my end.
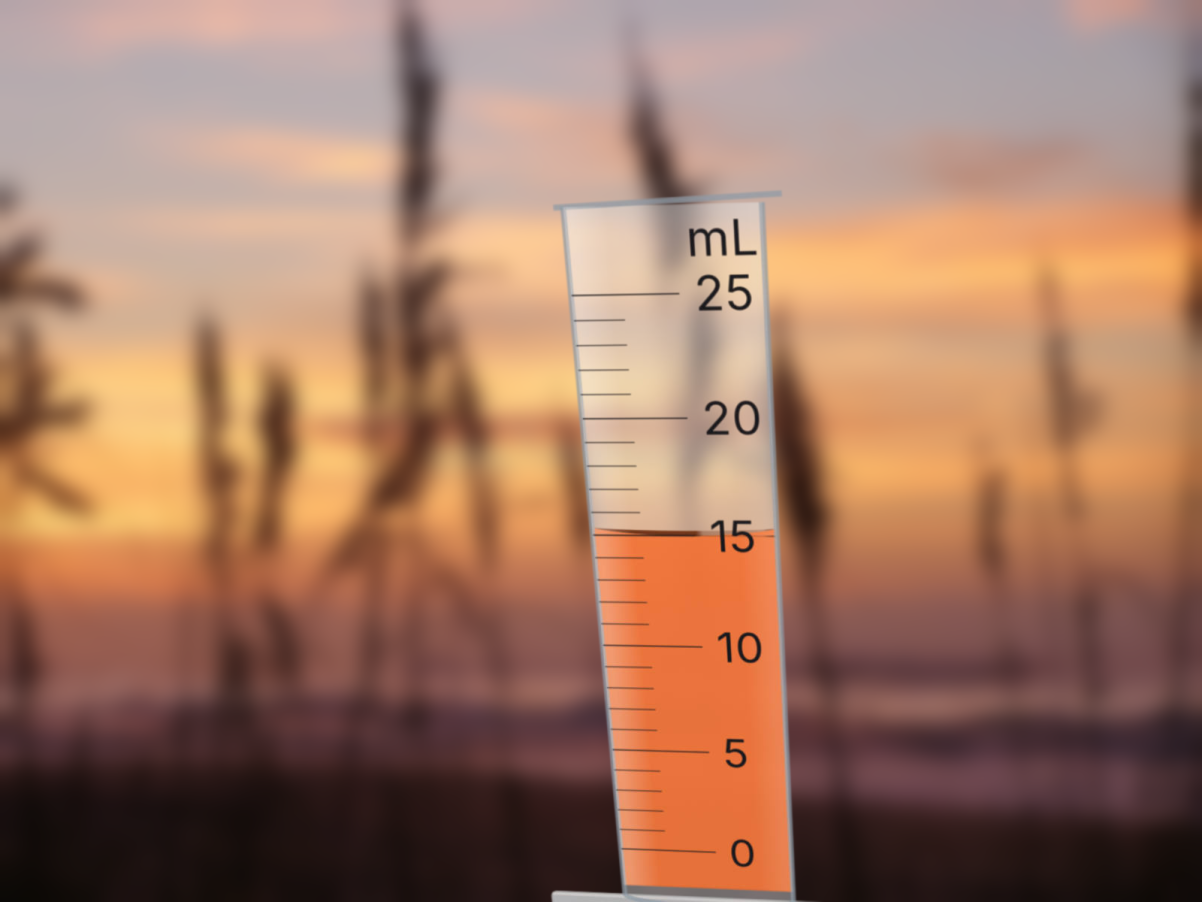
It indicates **15** mL
